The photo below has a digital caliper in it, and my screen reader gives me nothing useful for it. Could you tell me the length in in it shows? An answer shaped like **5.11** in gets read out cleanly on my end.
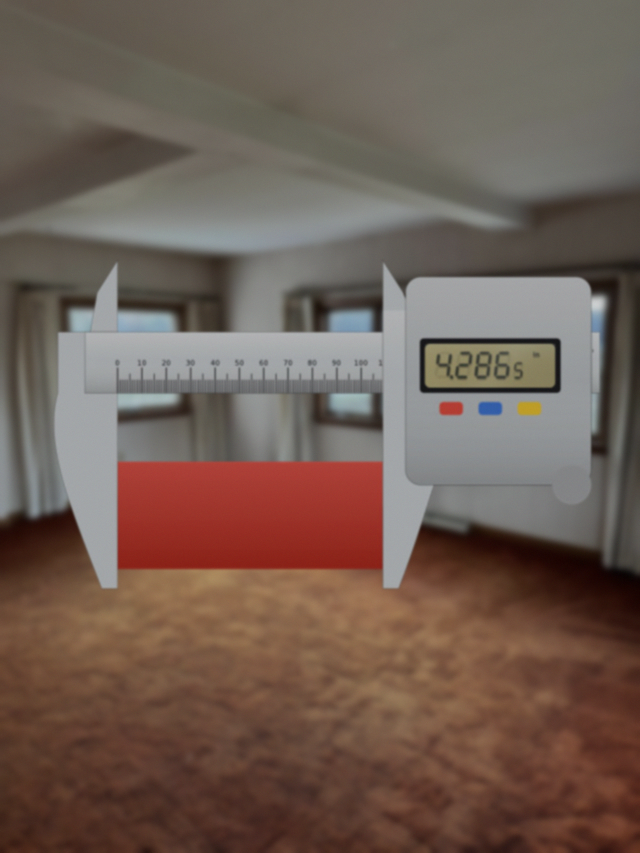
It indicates **4.2865** in
